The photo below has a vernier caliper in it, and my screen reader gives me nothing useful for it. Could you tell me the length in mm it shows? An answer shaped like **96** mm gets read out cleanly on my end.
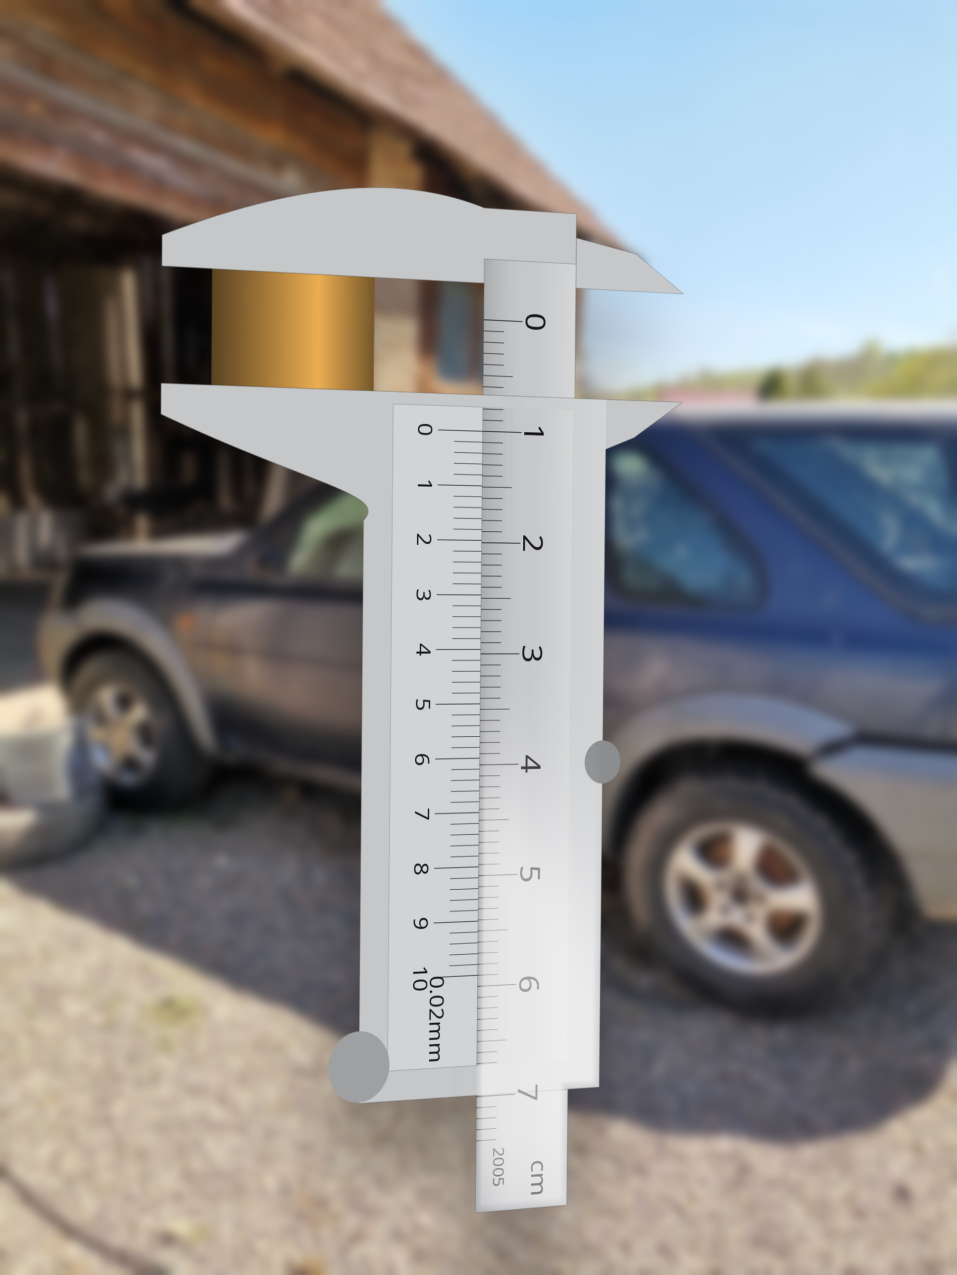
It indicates **10.0** mm
